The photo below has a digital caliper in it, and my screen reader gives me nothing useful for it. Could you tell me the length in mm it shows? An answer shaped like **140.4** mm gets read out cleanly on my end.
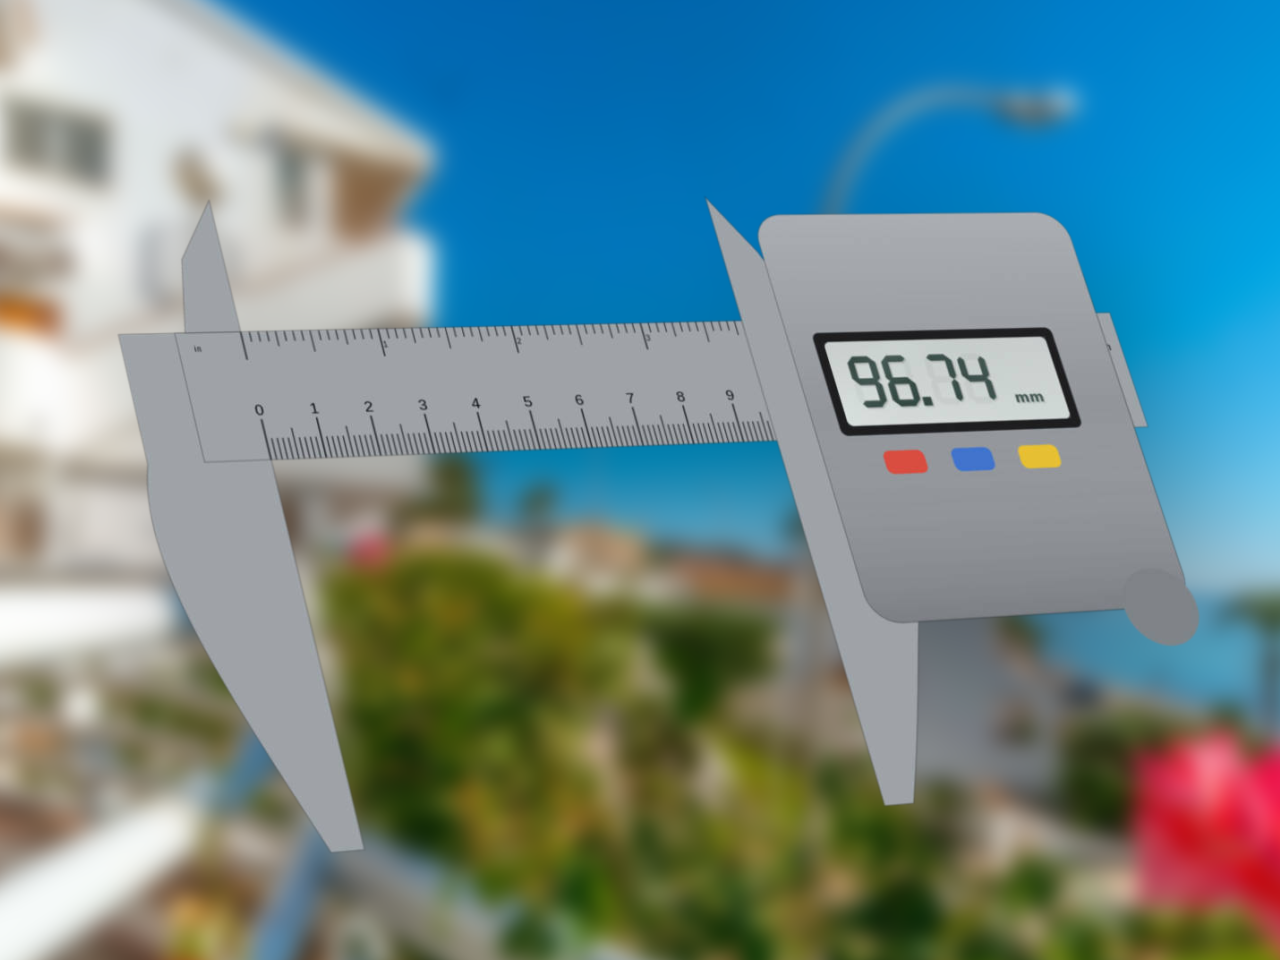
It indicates **96.74** mm
